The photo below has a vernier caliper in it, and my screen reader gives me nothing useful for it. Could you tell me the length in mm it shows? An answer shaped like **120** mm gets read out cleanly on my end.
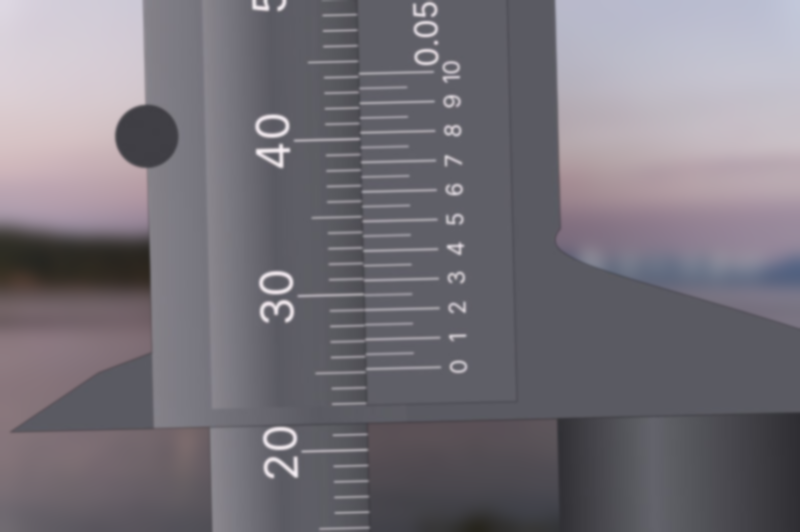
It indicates **25.2** mm
